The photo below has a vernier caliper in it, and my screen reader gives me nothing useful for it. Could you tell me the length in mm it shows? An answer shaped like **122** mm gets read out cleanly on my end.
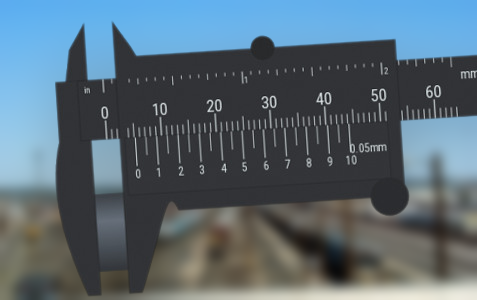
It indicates **5.2** mm
